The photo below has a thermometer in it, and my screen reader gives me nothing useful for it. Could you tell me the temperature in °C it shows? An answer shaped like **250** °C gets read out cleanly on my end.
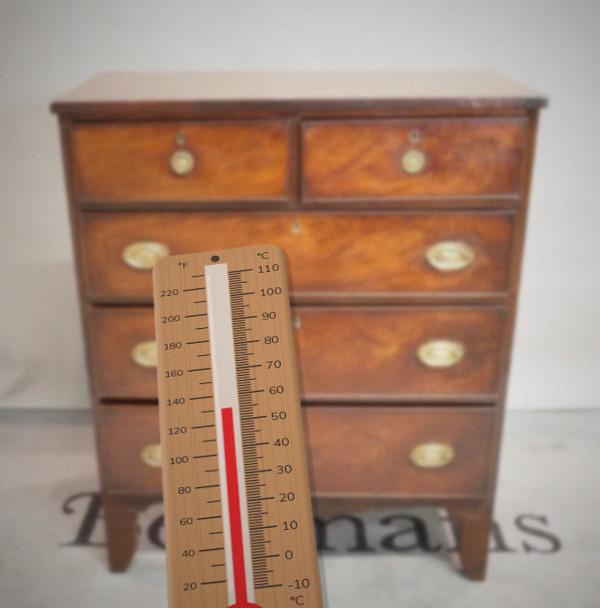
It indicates **55** °C
